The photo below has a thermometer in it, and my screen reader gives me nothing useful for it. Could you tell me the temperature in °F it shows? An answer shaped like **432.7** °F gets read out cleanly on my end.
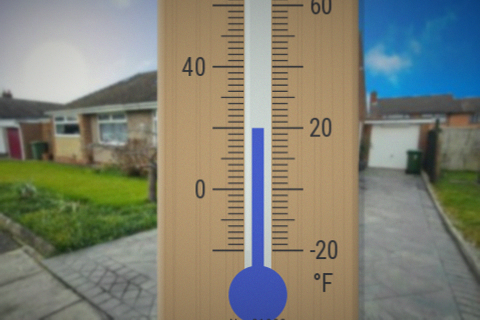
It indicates **20** °F
